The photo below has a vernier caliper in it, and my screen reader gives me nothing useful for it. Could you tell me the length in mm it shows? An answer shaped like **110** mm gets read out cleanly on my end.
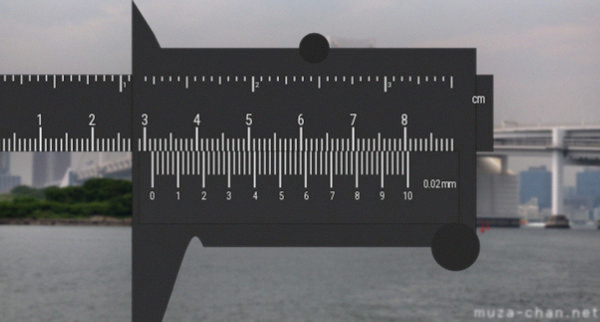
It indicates **31.5** mm
